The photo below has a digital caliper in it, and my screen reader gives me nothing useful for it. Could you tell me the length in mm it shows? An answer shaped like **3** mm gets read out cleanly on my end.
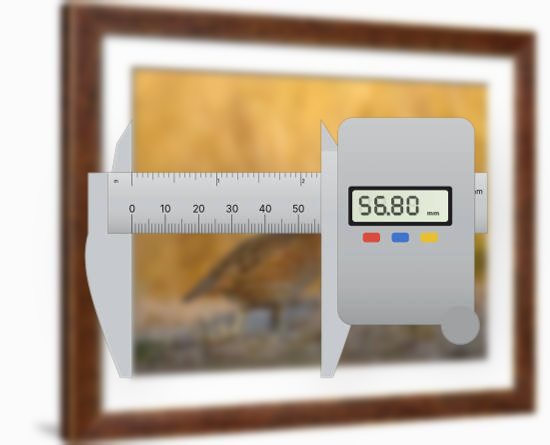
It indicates **56.80** mm
